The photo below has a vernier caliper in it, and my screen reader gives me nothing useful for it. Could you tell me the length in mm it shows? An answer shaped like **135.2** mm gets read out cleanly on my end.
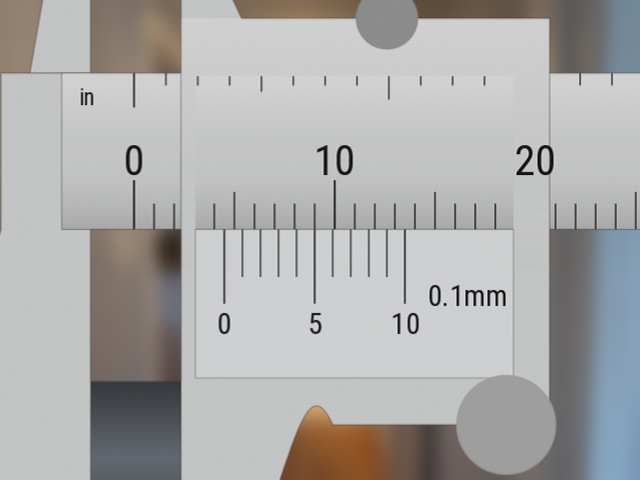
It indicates **4.5** mm
